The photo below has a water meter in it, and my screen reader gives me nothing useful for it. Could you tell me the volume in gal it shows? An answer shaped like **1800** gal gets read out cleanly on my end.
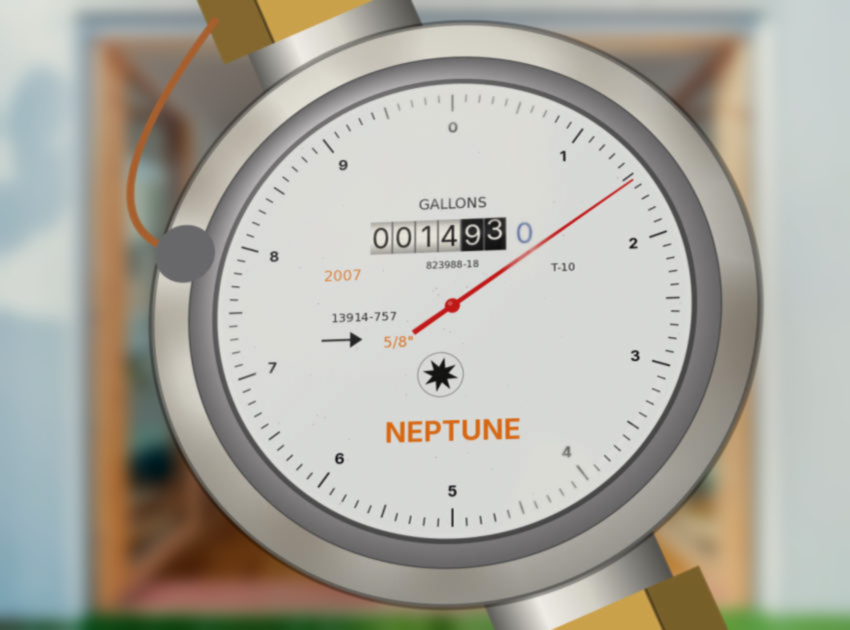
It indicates **14931.5** gal
